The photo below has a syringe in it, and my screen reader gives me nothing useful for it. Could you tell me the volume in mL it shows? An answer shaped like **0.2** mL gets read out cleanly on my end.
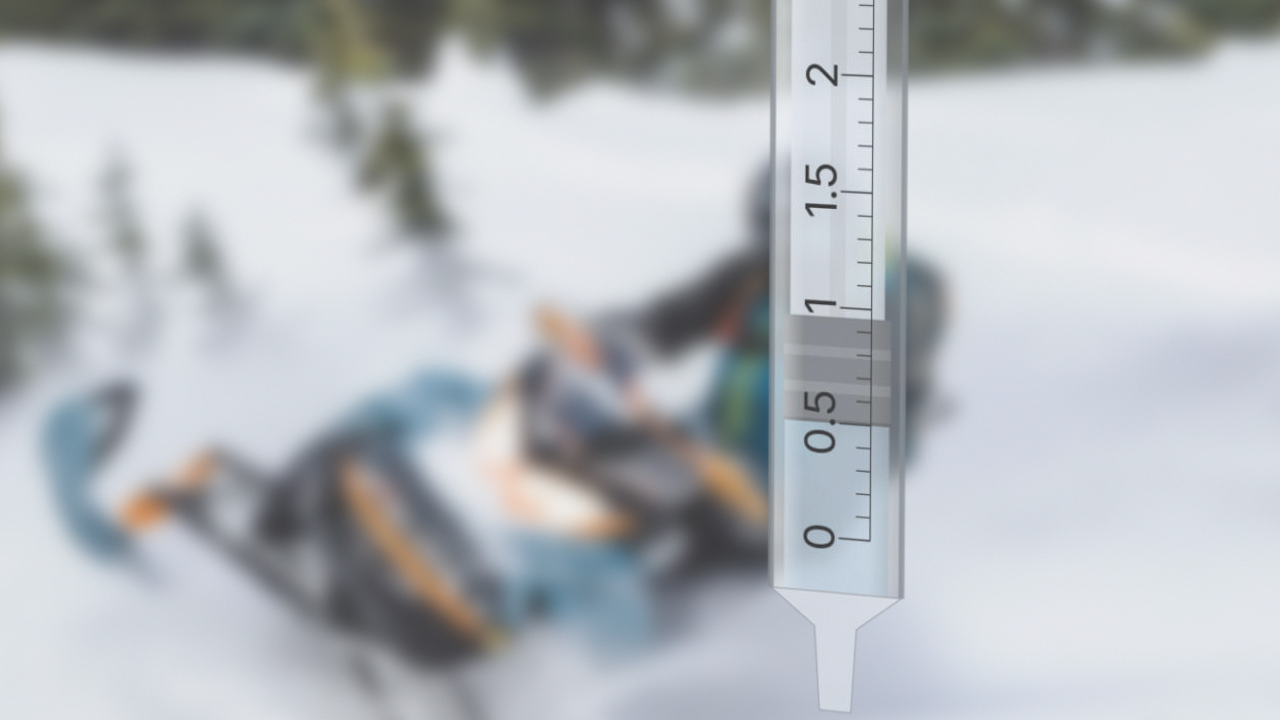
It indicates **0.5** mL
